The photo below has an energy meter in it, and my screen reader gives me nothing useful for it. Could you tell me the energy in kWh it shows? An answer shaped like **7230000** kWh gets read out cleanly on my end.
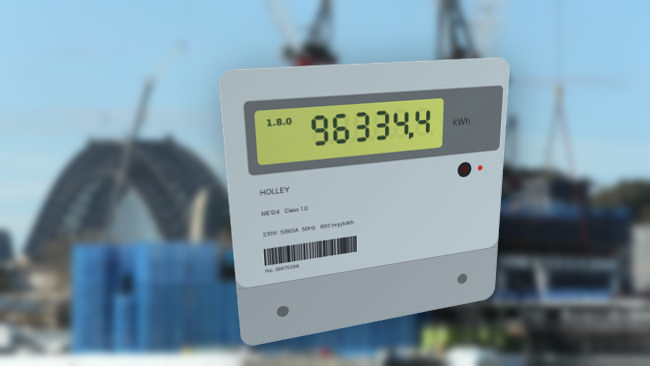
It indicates **96334.4** kWh
